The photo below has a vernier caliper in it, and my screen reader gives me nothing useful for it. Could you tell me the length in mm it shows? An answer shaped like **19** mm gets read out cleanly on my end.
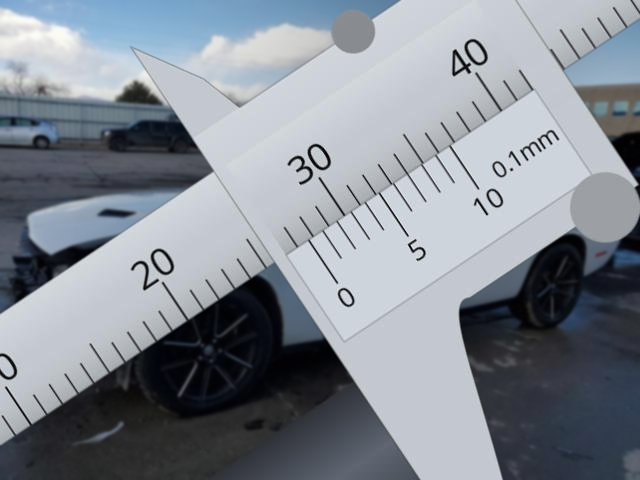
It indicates **27.7** mm
